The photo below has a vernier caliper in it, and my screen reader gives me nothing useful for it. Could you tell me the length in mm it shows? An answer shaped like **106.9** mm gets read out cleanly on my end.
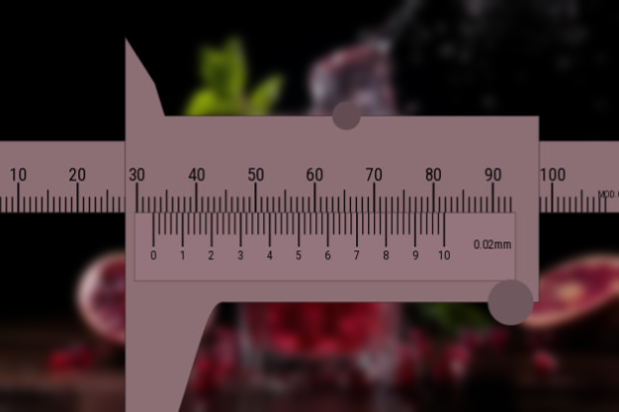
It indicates **32.8** mm
